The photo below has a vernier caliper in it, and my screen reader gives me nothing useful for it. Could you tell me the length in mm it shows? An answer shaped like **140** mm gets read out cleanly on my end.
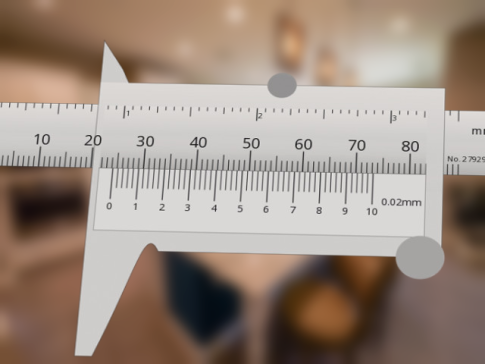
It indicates **24.2** mm
